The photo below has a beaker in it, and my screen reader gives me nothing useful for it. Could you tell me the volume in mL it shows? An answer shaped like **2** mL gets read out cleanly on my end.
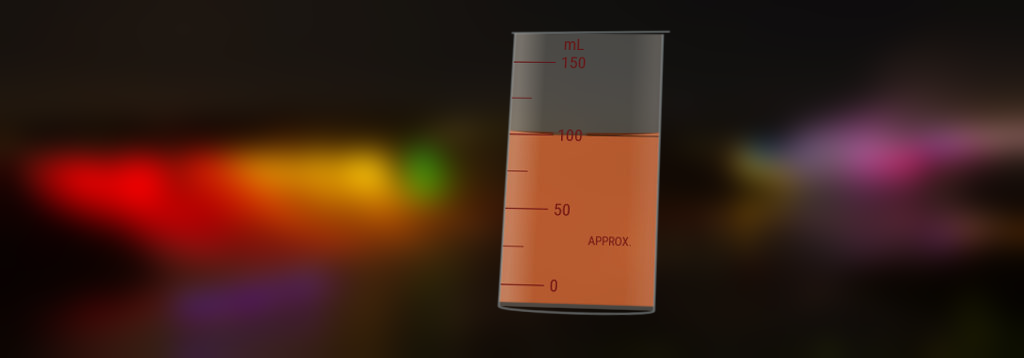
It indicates **100** mL
